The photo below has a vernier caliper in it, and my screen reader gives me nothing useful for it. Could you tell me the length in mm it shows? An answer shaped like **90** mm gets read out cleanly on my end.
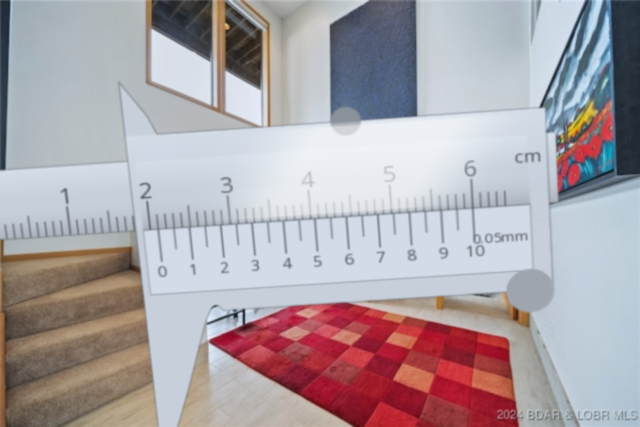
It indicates **21.0** mm
